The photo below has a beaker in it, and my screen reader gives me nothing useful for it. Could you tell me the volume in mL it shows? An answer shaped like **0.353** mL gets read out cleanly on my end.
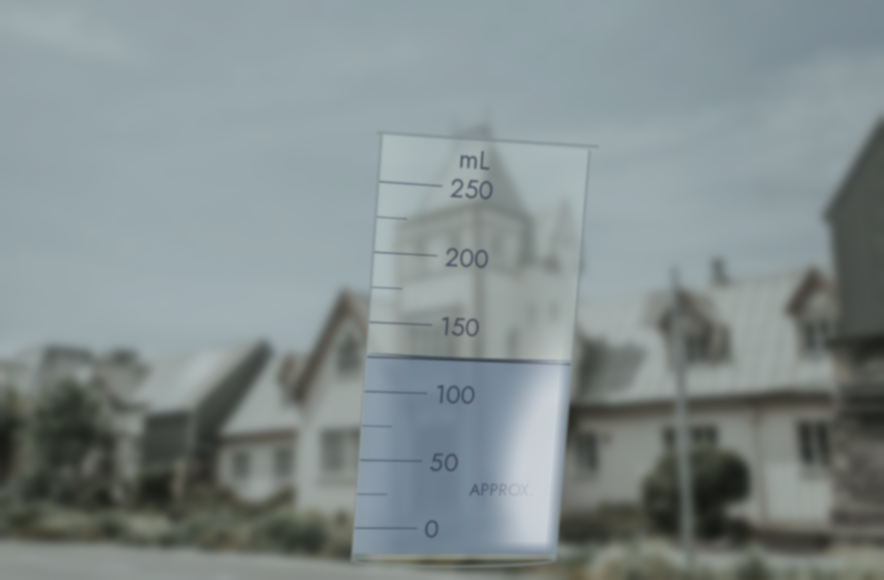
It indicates **125** mL
